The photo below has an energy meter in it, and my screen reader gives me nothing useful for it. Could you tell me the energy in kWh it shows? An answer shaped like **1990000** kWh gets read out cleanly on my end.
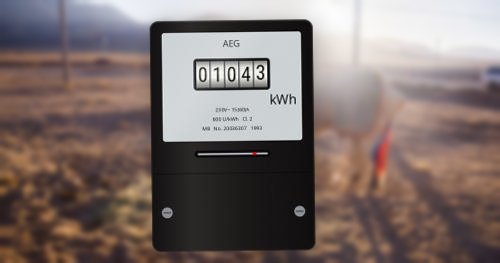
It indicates **1043** kWh
